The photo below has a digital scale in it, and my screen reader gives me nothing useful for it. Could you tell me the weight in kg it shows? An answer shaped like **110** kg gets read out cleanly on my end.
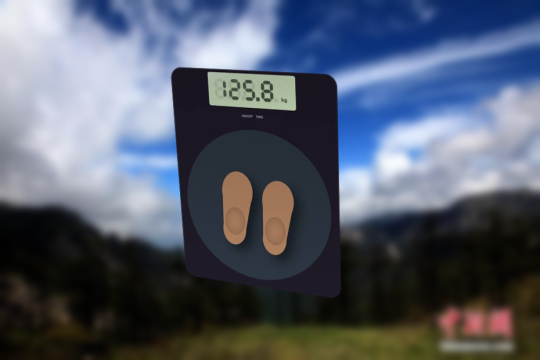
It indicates **125.8** kg
